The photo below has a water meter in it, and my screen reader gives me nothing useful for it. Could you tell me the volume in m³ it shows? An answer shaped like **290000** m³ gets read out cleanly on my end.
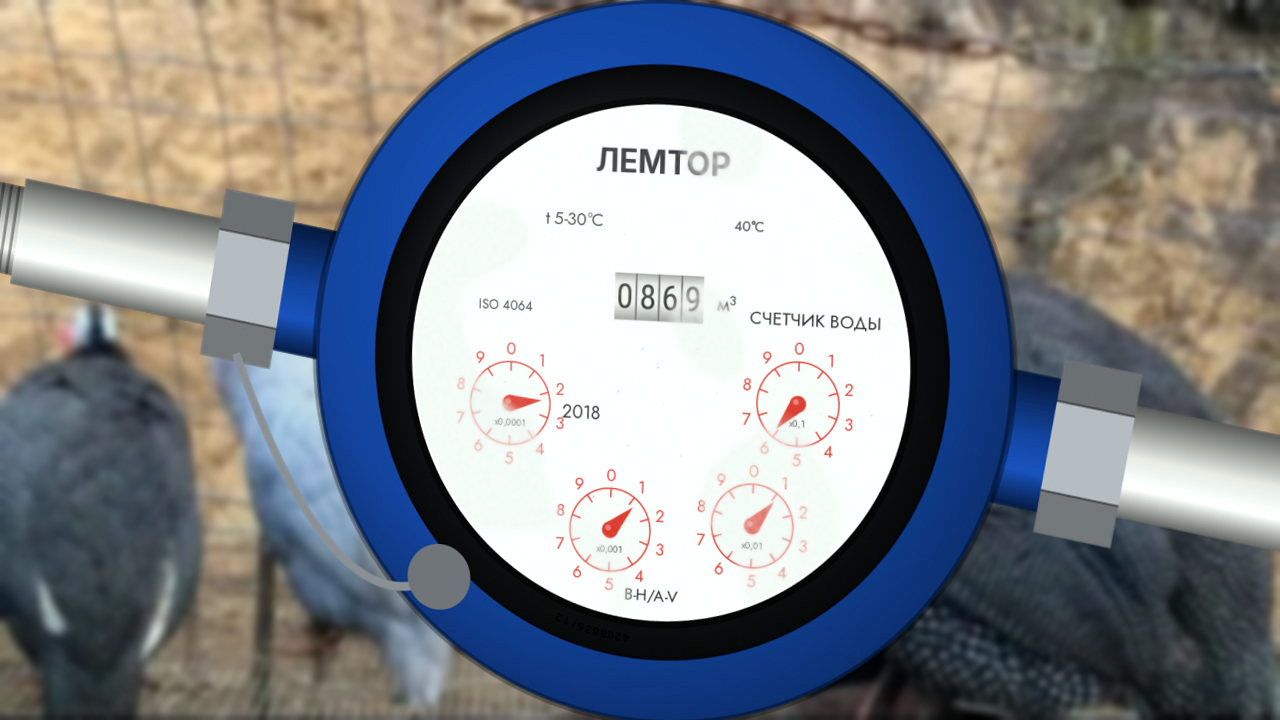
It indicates **869.6112** m³
